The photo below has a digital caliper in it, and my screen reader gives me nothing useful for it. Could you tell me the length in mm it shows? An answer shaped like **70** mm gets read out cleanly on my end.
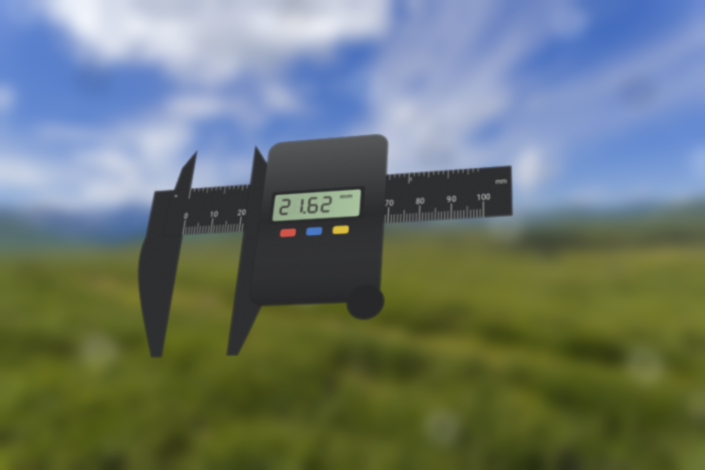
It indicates **21.62** mm
